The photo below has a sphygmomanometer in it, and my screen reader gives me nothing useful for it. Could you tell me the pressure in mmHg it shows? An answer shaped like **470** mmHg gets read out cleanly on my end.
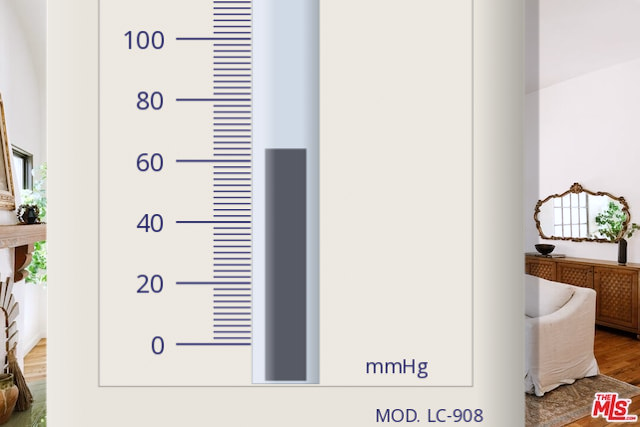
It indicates **64** mmHg
